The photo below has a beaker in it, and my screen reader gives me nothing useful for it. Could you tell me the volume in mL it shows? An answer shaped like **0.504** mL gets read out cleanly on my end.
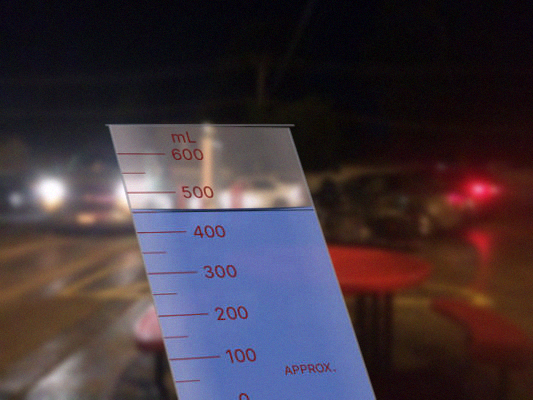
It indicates **450** mL
